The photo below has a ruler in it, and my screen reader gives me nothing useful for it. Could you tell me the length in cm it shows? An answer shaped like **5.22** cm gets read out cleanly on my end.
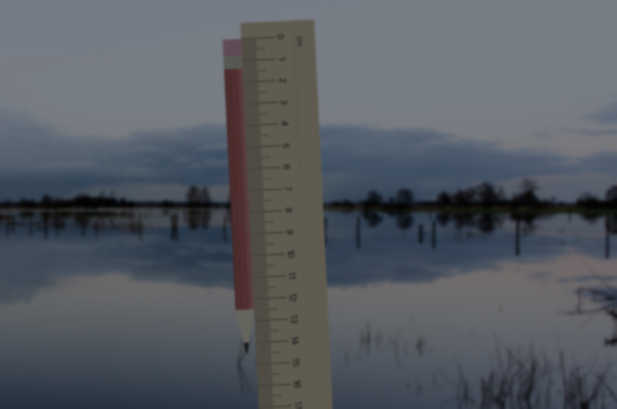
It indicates **14.5** cm
